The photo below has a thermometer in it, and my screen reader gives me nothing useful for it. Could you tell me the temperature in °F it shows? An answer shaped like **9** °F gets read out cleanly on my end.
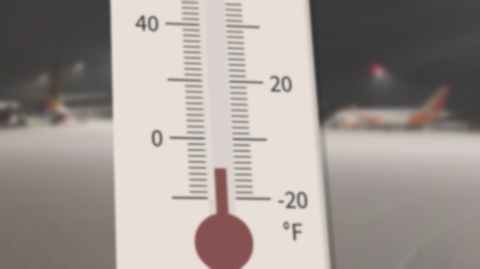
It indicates **-10** °F
